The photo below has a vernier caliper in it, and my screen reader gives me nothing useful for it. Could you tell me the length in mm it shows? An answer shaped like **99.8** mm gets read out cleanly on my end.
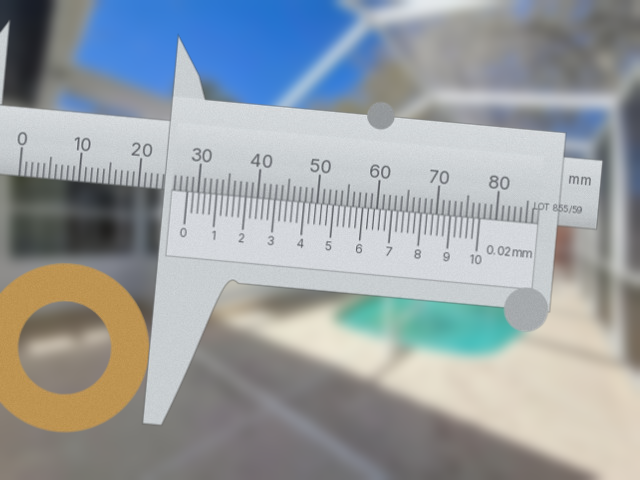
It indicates **28.2** mm
